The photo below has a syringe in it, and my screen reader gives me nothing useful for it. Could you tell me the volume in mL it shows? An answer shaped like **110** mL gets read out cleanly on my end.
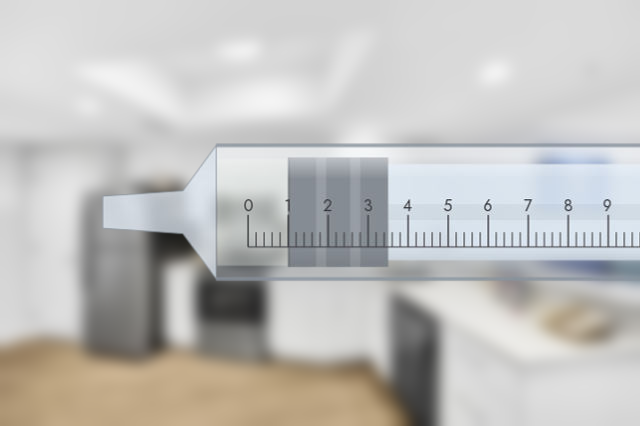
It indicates **1** mL
